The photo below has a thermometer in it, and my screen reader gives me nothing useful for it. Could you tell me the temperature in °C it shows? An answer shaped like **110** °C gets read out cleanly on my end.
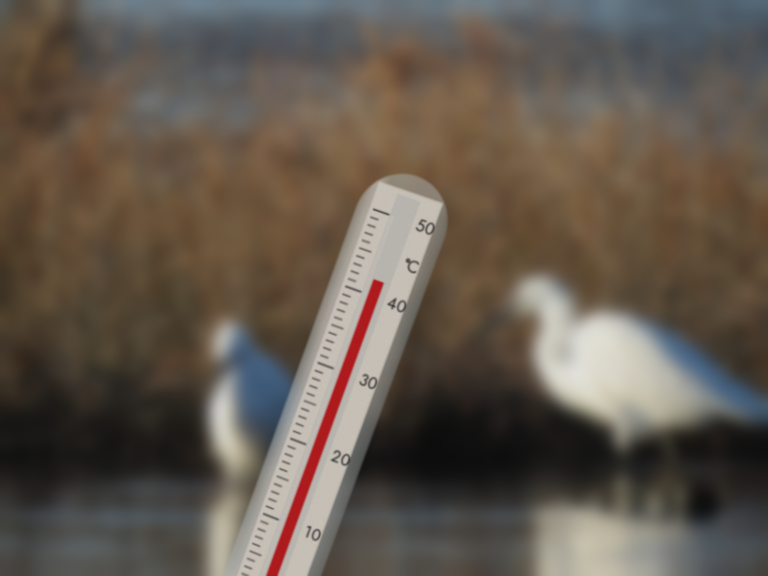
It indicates **42** °C
